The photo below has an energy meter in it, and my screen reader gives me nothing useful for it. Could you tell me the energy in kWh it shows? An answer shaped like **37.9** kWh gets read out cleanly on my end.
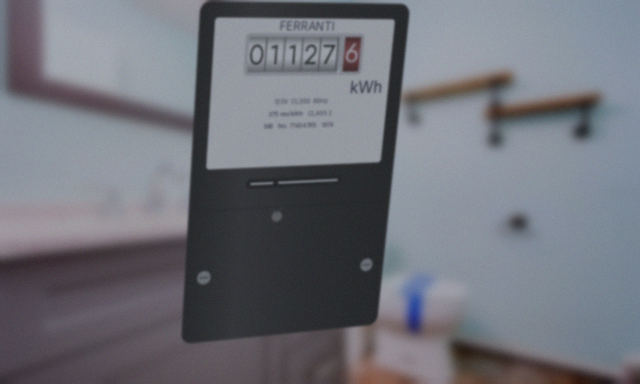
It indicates **1127.6** kWh
